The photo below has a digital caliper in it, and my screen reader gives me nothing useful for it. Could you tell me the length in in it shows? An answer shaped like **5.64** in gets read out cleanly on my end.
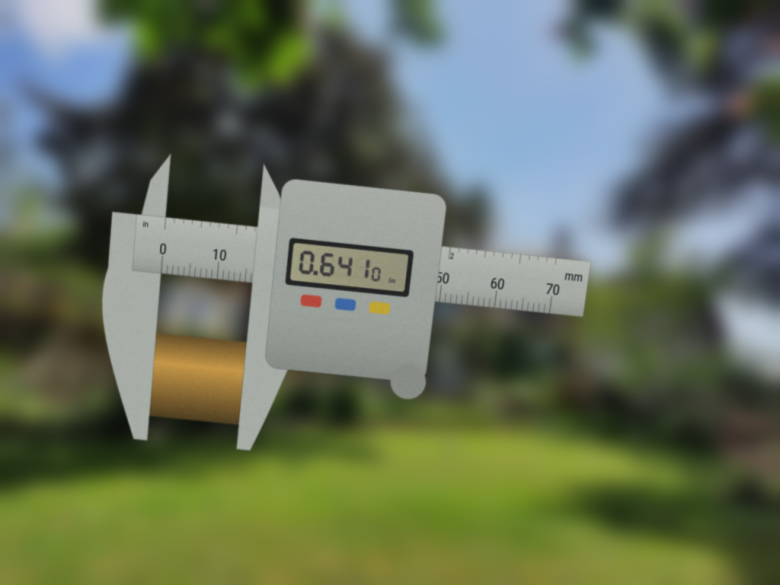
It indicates **0.6410** in
